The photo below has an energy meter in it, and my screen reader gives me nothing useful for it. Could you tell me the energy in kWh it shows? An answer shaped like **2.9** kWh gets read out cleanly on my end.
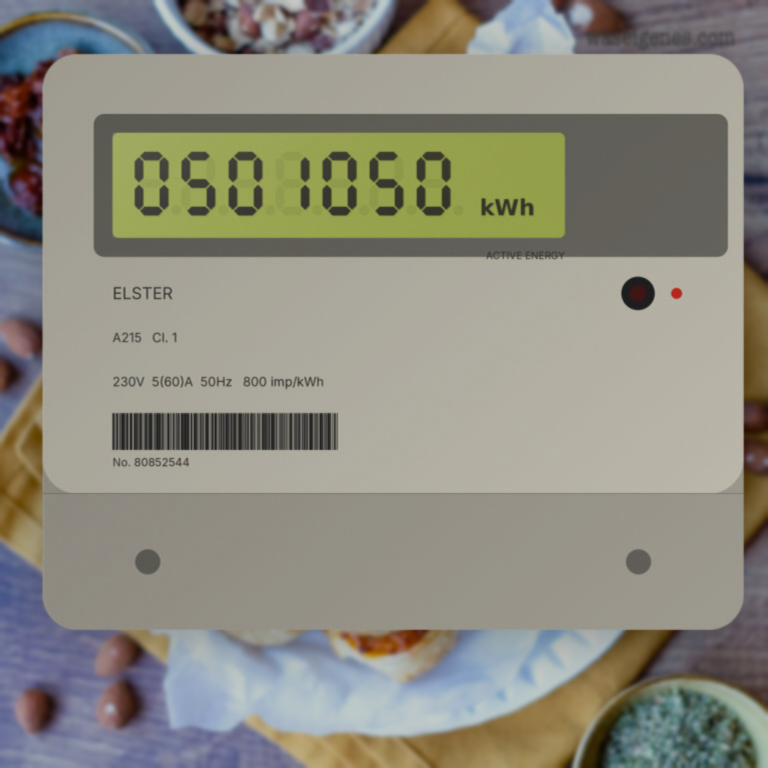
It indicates **501050** kWh
